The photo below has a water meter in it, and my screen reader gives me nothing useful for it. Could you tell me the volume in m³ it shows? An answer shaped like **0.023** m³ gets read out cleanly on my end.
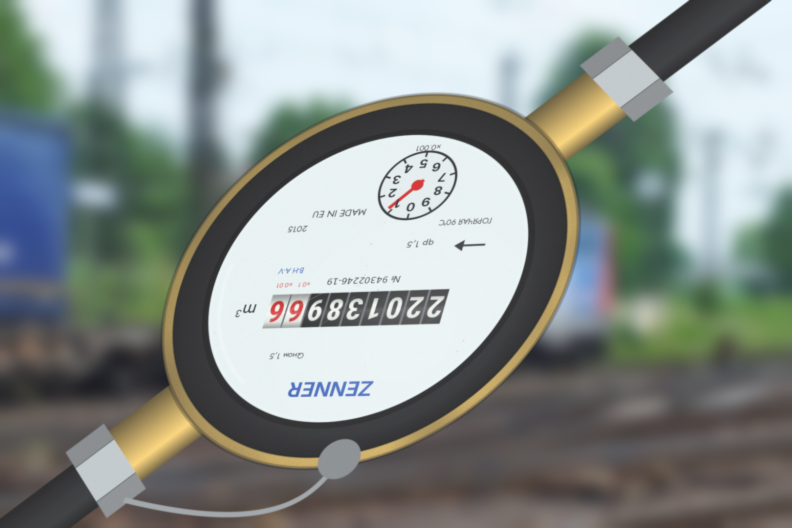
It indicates **2201389.661** m³
